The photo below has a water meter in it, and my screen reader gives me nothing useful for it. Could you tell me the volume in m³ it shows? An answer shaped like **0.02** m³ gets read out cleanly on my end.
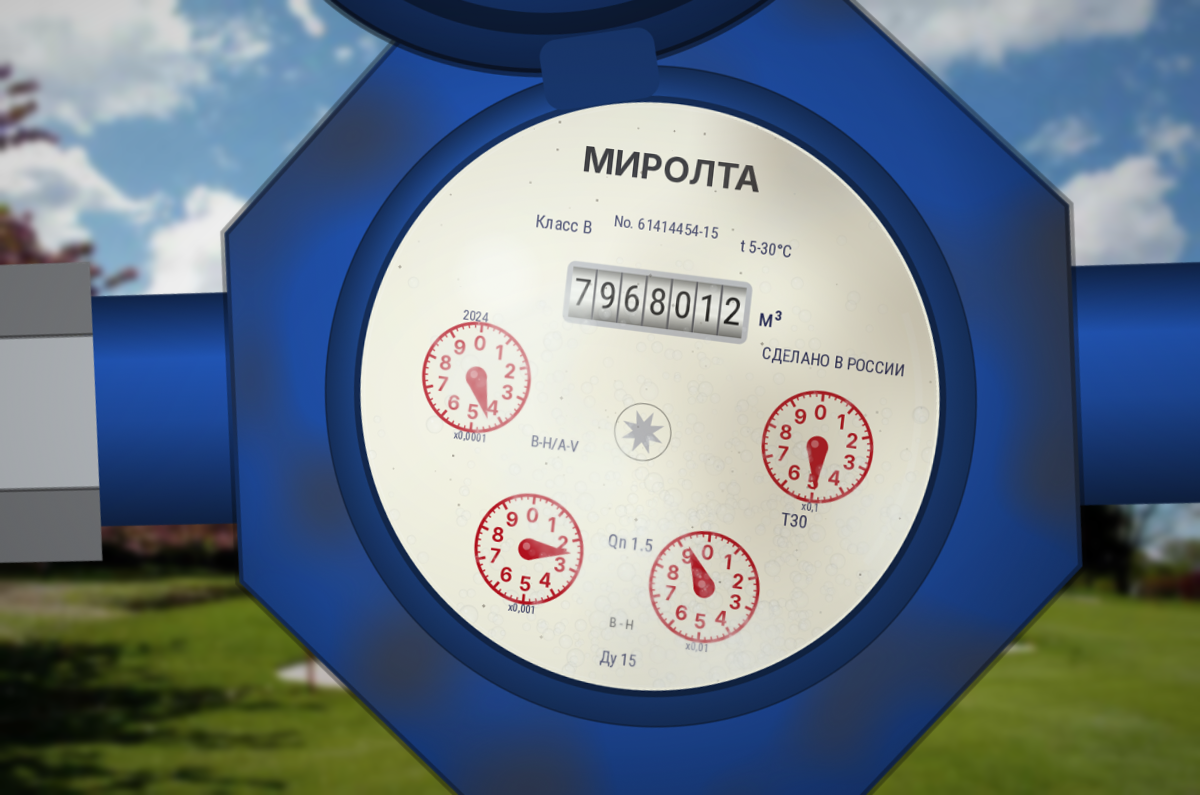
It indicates **7968012.4924** m³
